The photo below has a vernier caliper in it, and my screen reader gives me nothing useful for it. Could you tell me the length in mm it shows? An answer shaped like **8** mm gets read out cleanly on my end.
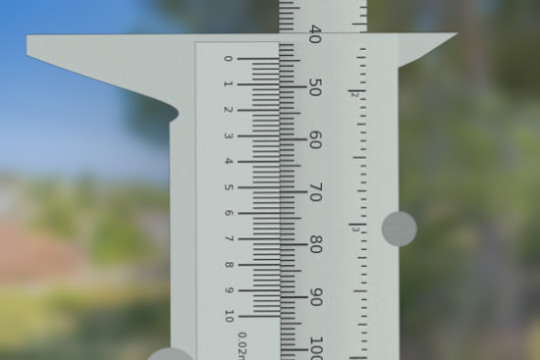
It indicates **44.6** mm
